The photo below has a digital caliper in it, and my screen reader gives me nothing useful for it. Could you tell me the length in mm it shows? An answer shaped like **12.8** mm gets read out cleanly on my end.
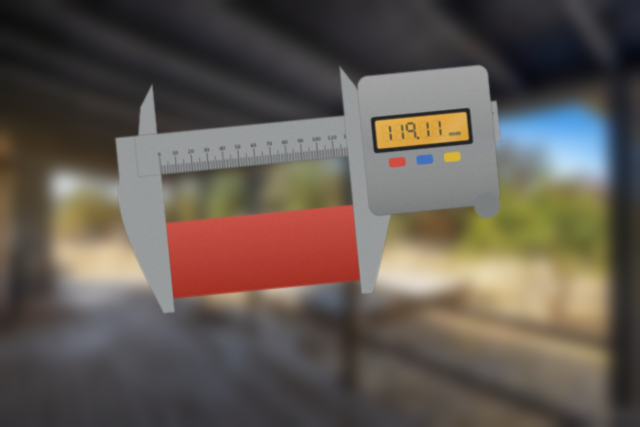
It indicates **119.11** mm
